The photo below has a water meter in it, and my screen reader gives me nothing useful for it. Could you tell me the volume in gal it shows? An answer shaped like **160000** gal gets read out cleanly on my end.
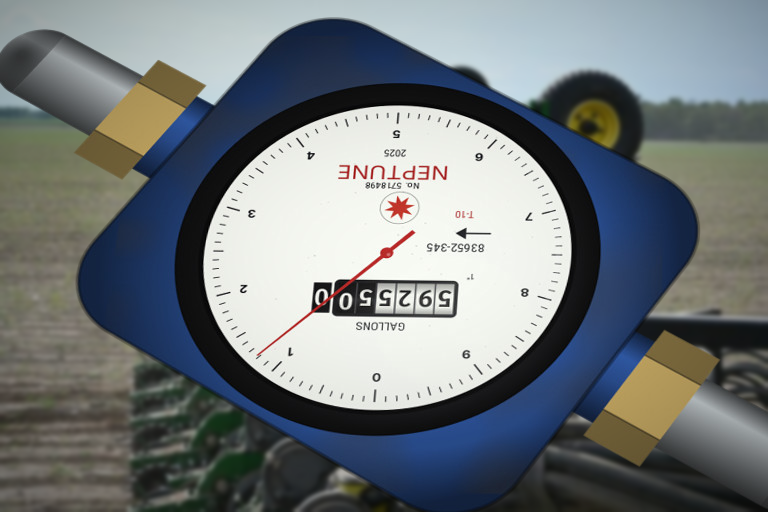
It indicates **5925501.2** gal
